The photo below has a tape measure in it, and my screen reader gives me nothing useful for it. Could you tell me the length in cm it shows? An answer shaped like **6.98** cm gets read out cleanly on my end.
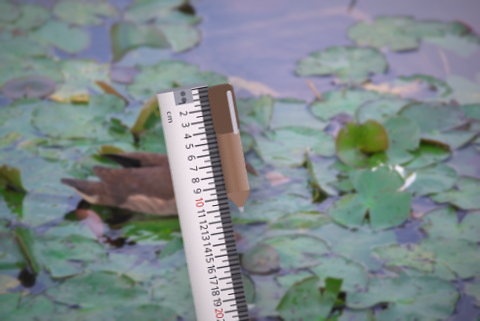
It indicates **11.5** cm
